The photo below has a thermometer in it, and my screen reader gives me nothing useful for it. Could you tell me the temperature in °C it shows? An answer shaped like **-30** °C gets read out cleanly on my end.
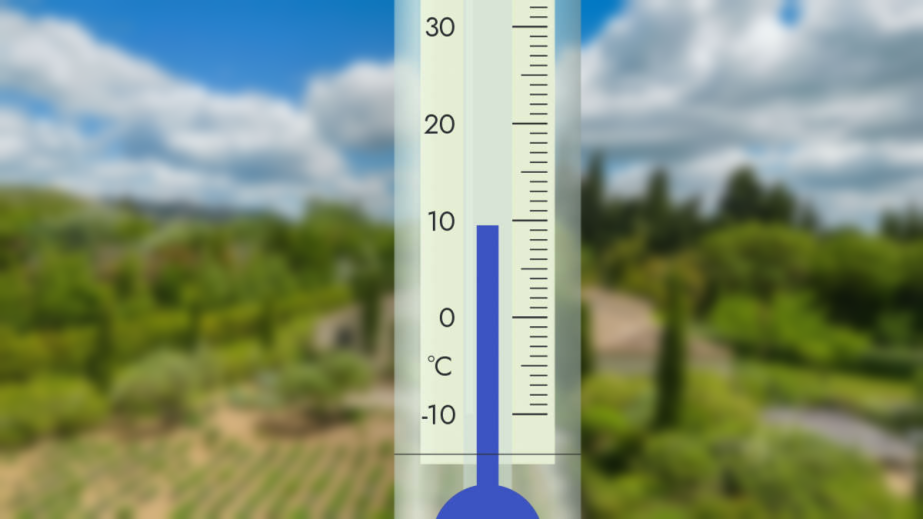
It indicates **9.5** °C
